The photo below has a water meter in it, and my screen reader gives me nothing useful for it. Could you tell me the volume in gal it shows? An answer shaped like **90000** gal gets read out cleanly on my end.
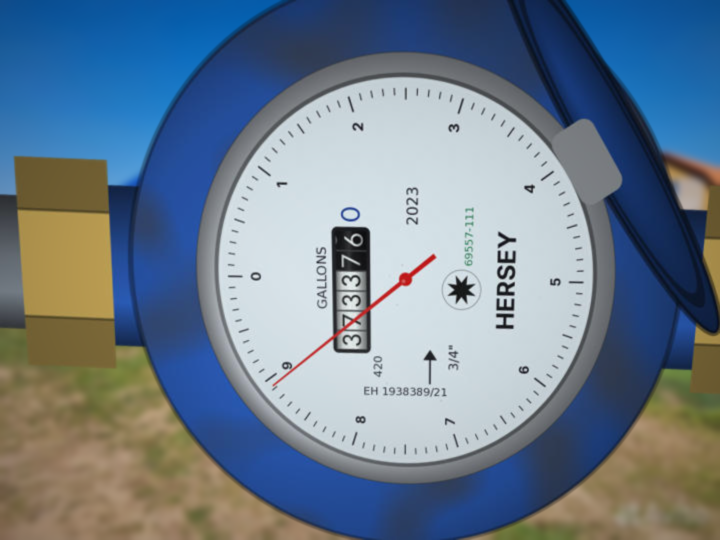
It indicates **3733758.9** gal
